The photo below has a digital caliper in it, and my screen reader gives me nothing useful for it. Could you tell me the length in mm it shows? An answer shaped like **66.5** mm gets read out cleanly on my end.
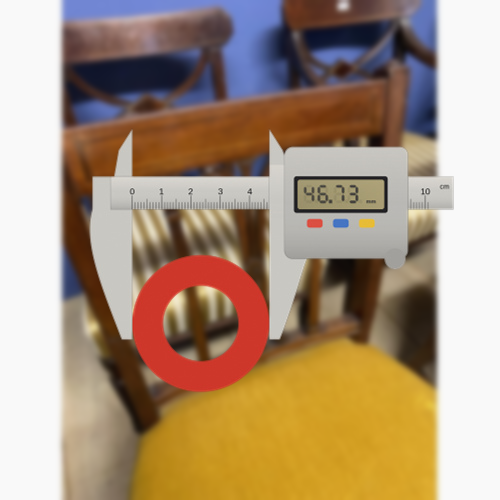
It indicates **46.73** mm
